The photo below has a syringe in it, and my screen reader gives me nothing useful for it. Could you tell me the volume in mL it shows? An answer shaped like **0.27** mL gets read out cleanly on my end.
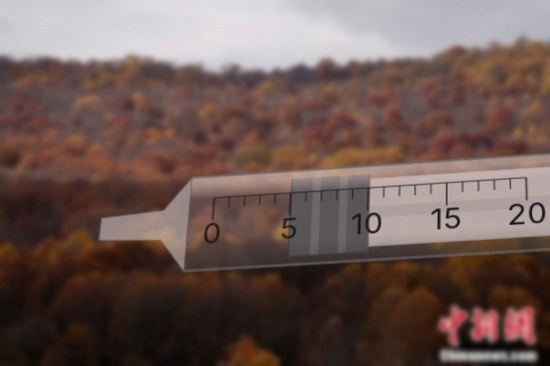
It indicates **5** mL
